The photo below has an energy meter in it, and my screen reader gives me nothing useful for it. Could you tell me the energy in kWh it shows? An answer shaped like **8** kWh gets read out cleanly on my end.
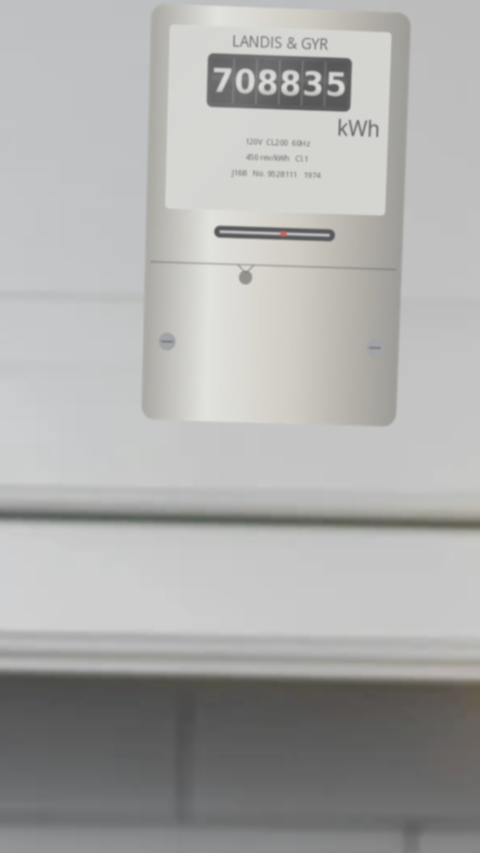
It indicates **708835** kWh
